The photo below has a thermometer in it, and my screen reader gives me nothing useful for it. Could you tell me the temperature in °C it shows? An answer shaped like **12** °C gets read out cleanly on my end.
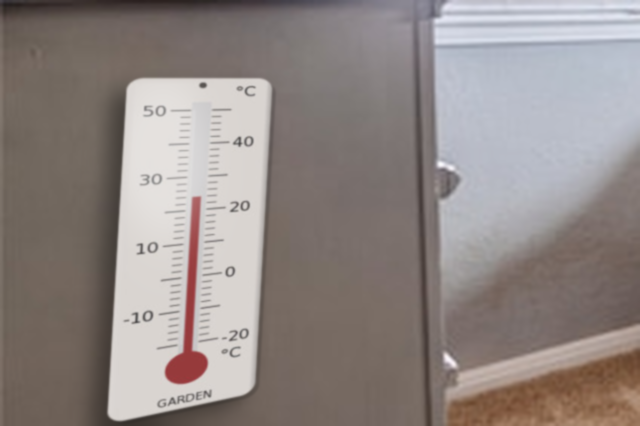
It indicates **24** °C
